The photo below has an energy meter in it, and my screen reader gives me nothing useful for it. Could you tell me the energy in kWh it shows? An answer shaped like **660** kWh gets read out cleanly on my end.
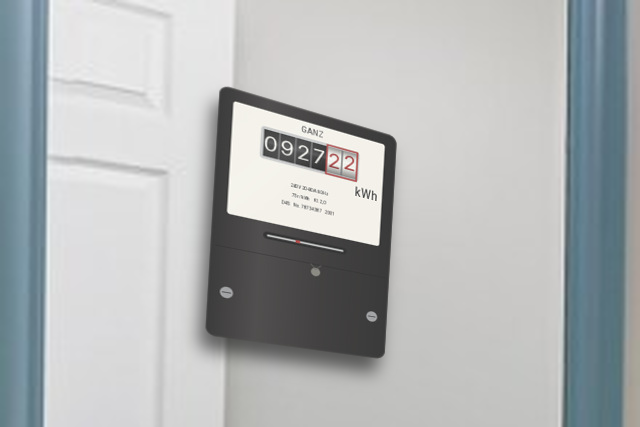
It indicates **927.22** kWh
